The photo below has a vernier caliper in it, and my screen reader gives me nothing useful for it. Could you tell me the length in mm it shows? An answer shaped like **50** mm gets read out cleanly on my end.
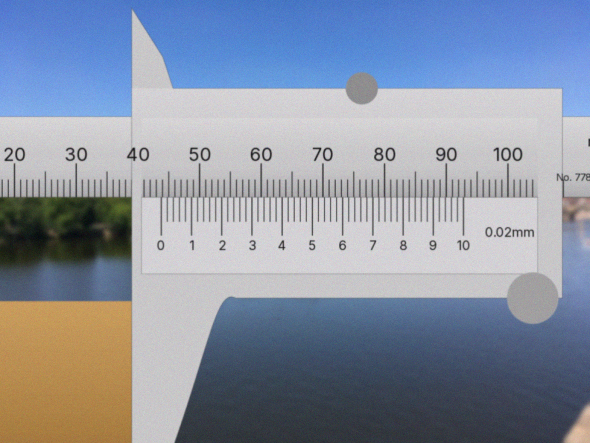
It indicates **43.8** mm
